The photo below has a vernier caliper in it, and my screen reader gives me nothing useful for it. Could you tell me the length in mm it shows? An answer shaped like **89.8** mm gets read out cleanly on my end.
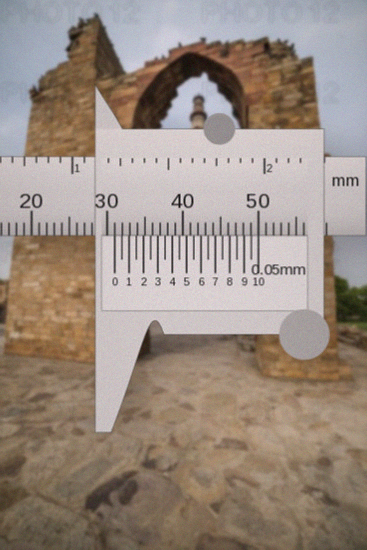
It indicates **31.0** mm
